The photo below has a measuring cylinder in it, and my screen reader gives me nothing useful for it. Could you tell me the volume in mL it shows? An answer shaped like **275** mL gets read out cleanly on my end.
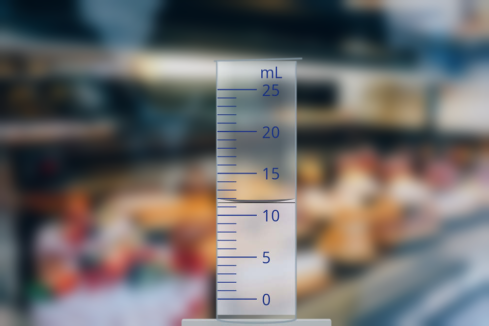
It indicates **11.5** mL
